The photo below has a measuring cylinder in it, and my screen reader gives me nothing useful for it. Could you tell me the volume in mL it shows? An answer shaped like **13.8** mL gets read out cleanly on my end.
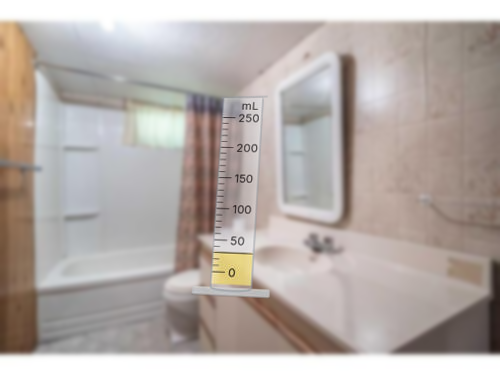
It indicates **30** mL
